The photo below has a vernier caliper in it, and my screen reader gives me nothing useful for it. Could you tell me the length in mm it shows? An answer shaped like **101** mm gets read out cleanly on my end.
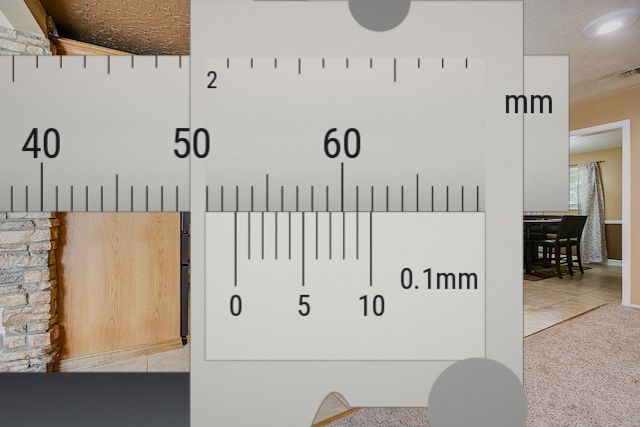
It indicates **52.9** mm
